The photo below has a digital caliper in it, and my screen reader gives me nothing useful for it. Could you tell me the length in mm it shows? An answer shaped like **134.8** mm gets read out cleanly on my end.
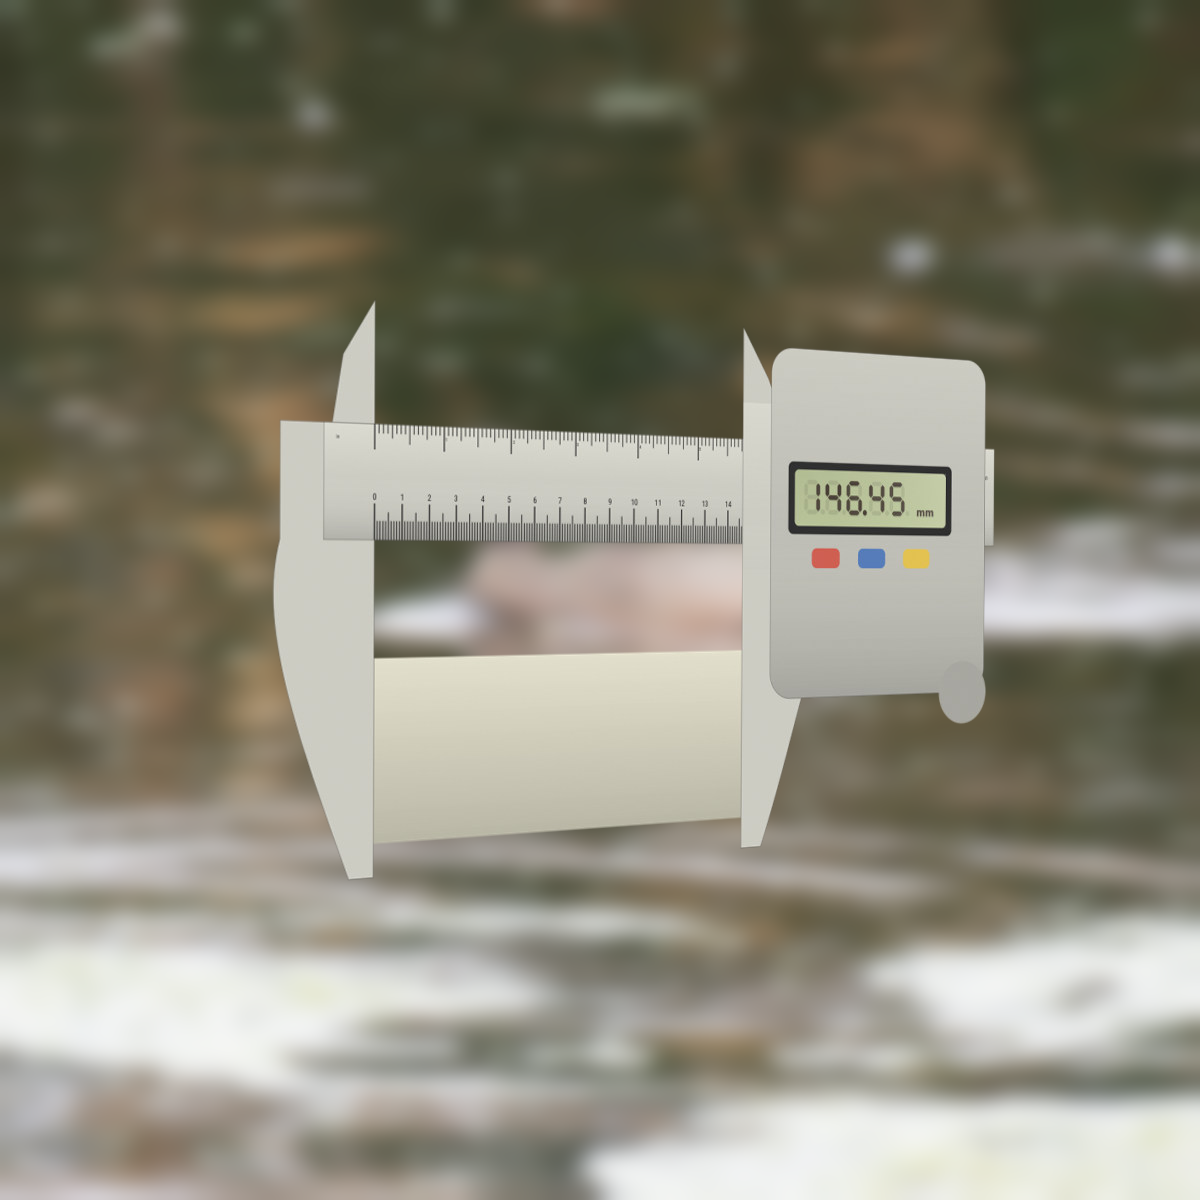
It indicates **146.45** mm
